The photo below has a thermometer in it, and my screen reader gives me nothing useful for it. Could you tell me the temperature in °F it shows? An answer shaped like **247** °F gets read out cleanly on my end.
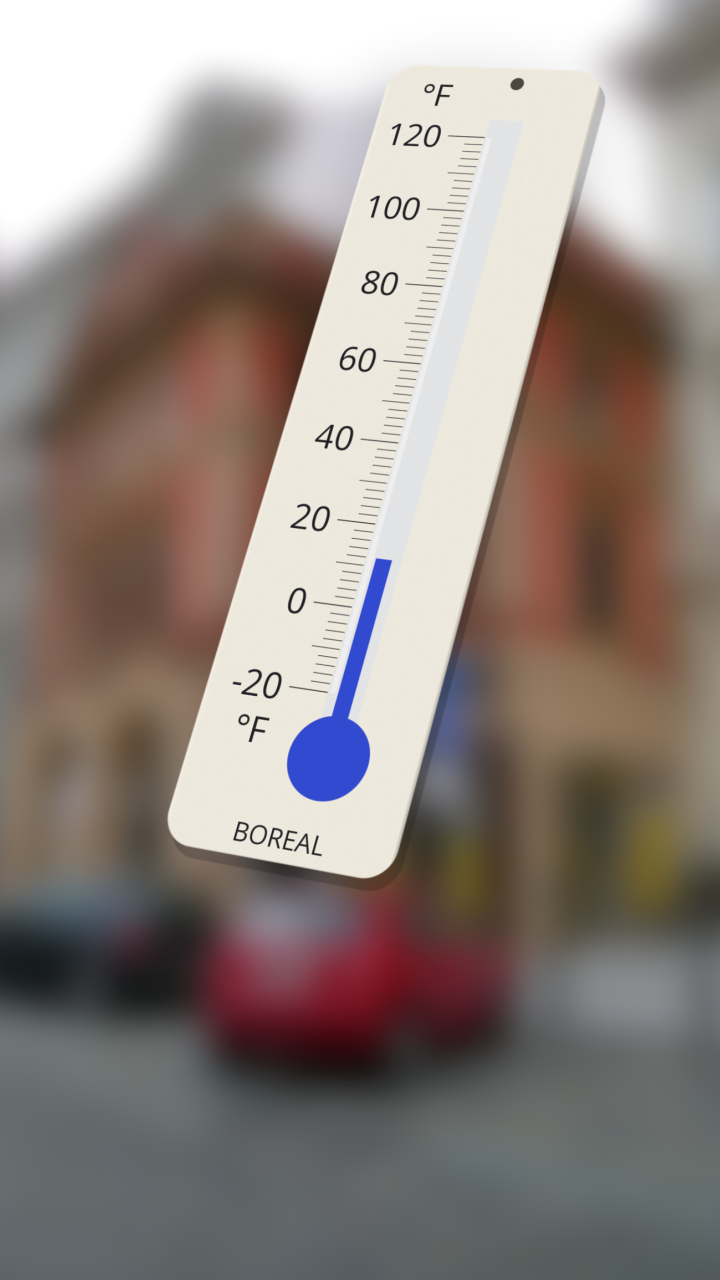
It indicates **12** °F
